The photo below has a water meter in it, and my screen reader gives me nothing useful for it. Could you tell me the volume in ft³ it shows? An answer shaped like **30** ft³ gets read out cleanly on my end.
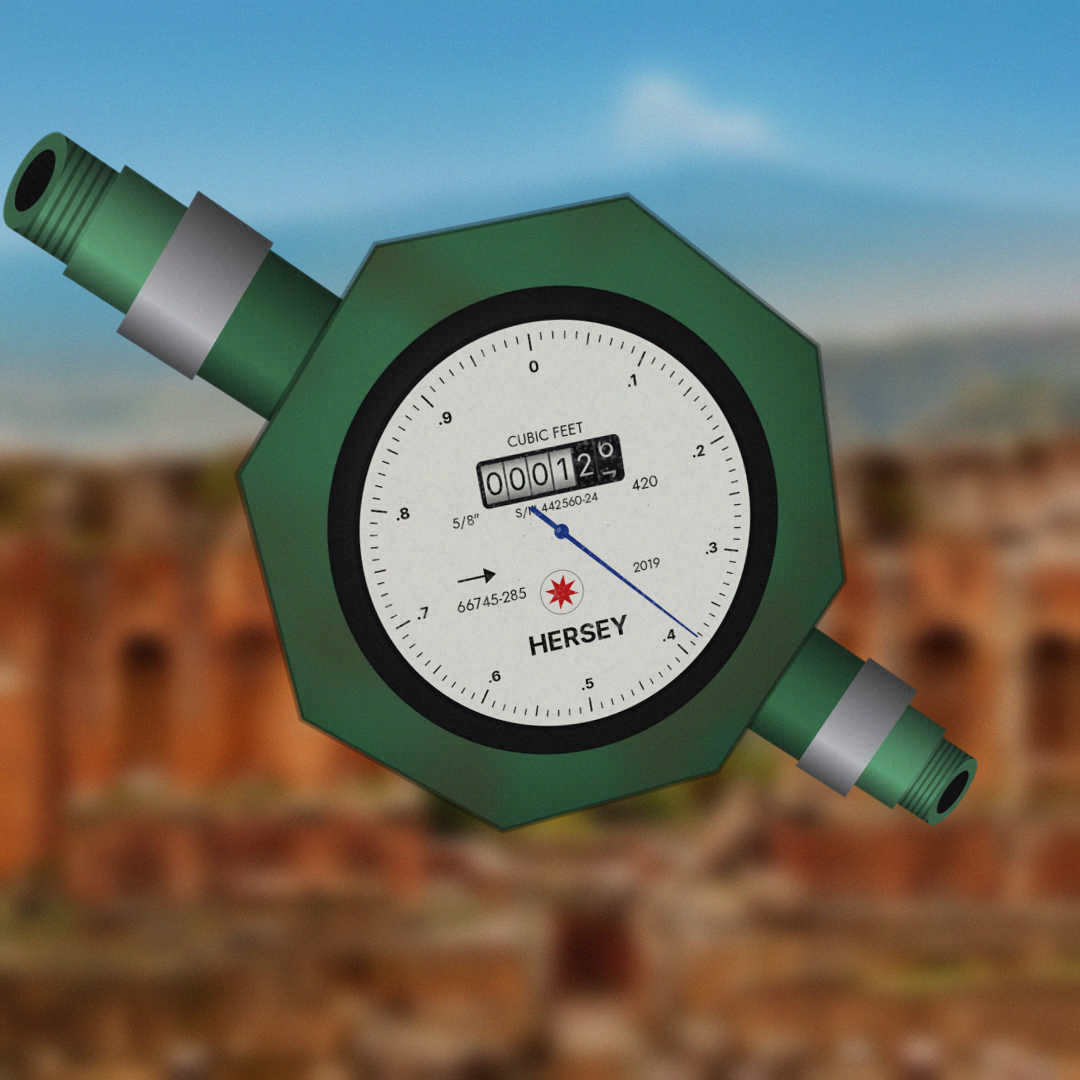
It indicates **126.38** ft³
